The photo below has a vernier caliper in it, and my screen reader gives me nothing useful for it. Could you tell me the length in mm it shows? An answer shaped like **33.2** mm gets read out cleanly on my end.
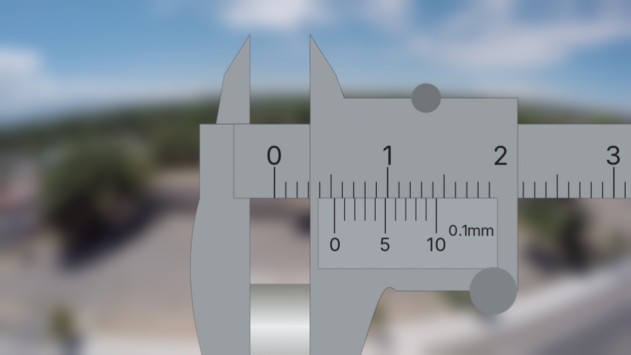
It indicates **5.3** mm
